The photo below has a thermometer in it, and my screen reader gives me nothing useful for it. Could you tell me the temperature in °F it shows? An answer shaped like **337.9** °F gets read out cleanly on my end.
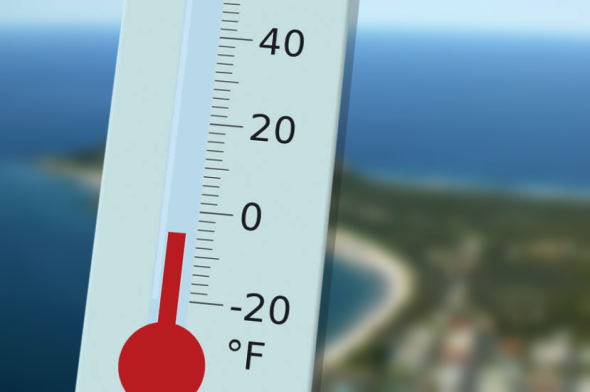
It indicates **-5** °F
